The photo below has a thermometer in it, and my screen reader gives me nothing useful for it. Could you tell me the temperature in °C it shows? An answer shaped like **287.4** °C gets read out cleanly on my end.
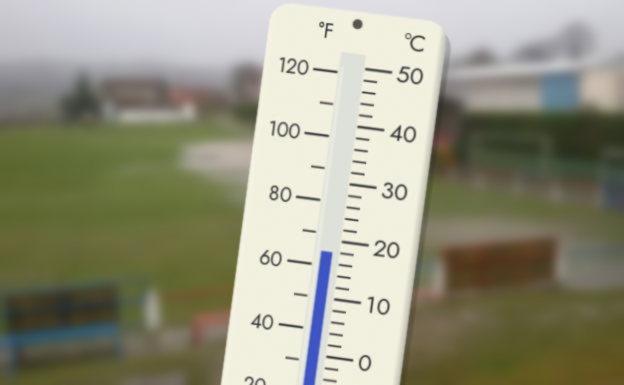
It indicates **18** °C
